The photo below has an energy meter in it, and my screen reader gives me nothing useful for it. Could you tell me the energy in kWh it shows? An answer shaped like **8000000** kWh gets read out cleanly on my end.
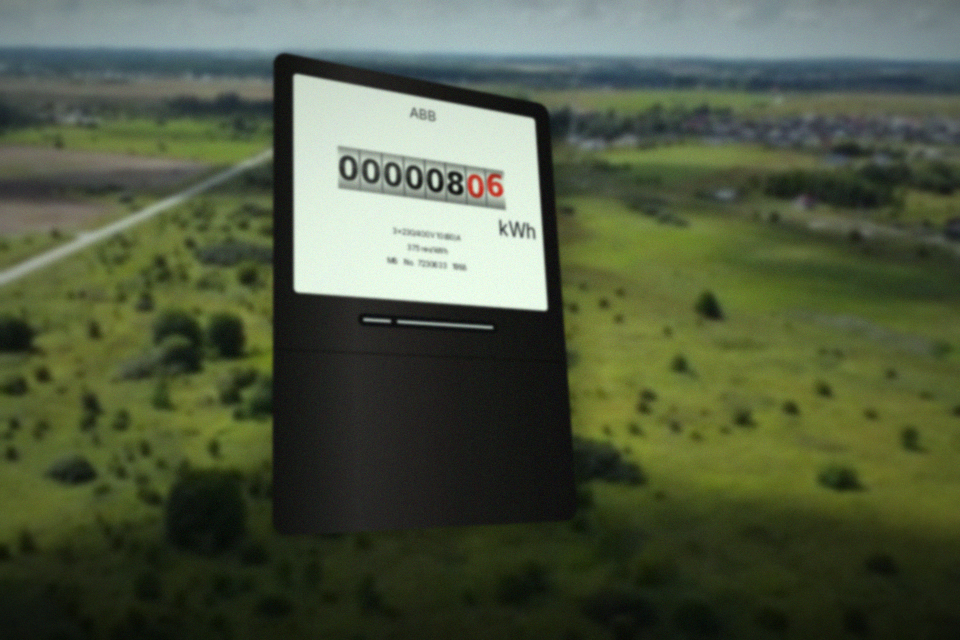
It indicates **8.06** kWh
